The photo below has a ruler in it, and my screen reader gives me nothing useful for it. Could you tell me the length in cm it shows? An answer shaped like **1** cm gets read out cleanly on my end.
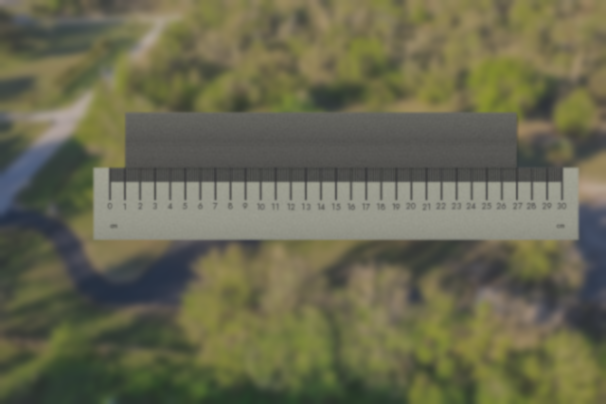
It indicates **26** cm
